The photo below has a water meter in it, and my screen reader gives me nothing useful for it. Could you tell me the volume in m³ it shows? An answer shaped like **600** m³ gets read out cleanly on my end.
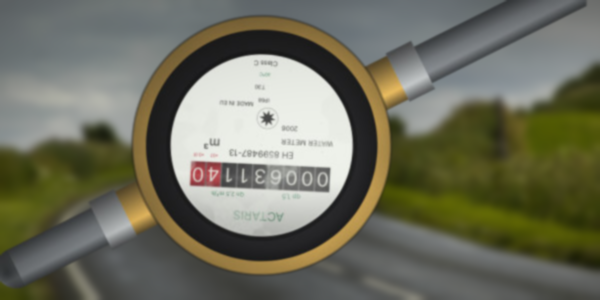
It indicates **6311.40** m³
